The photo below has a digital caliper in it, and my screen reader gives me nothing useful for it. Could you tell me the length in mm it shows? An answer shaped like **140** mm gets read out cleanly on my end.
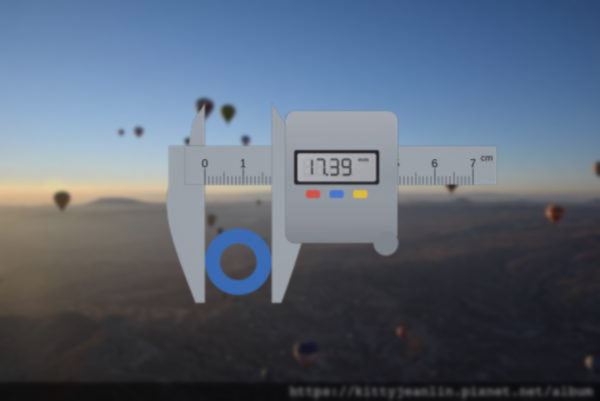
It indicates **17.39** mm
